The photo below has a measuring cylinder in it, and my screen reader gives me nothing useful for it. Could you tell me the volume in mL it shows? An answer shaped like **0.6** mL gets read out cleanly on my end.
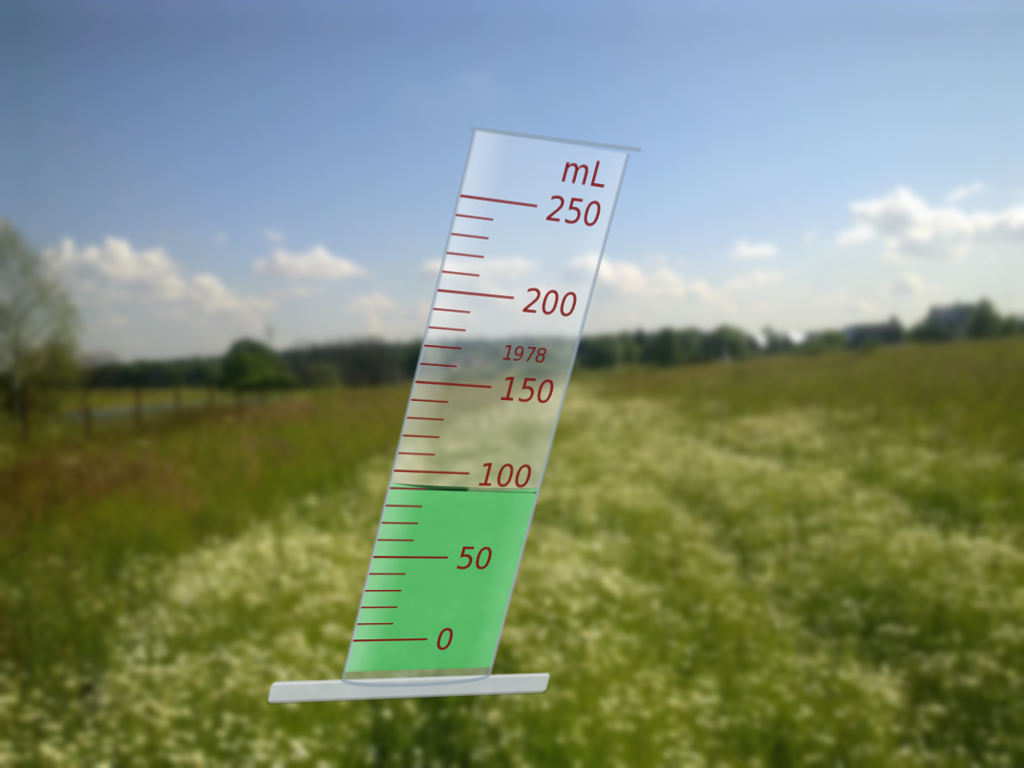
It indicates **90** mL
